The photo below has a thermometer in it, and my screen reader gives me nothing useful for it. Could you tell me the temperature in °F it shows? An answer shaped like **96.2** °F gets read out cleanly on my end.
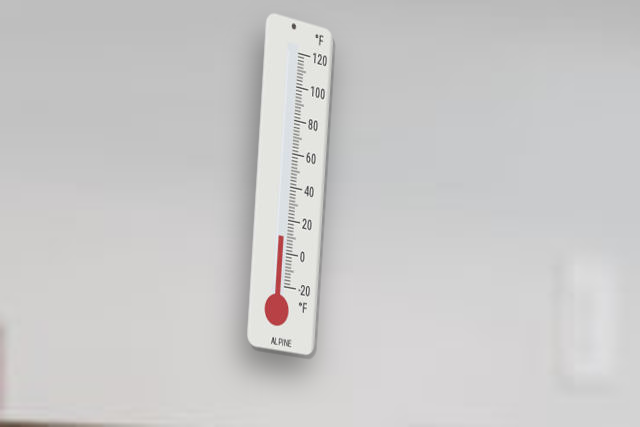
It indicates **10** °F
